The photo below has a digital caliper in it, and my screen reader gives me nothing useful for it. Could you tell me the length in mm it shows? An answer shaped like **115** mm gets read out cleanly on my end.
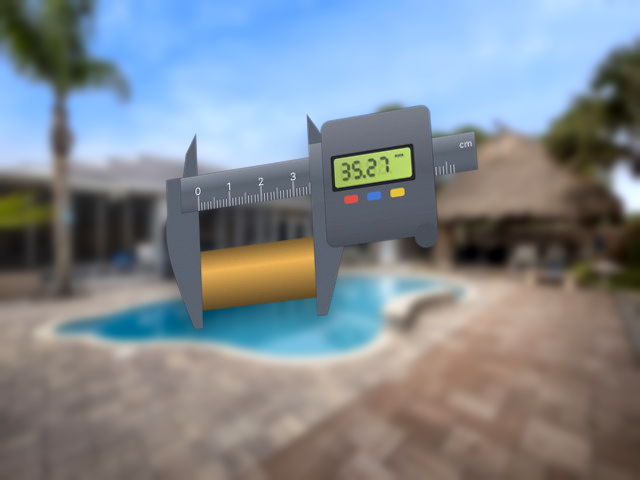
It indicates **35.27** mm
